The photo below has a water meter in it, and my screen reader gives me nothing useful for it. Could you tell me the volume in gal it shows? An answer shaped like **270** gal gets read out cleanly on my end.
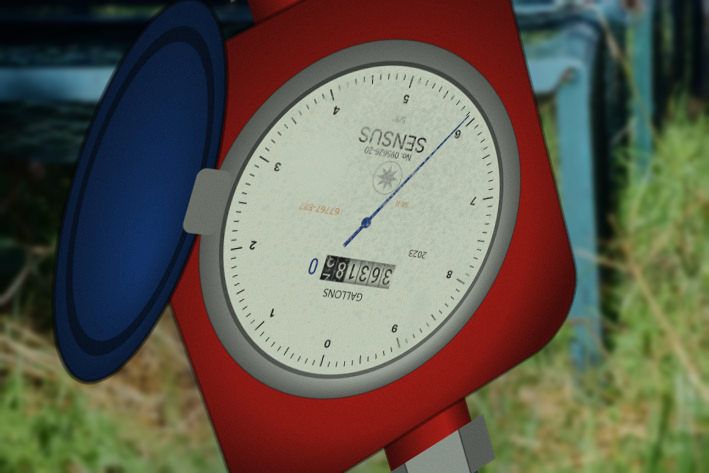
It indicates **3631825.9** gal
